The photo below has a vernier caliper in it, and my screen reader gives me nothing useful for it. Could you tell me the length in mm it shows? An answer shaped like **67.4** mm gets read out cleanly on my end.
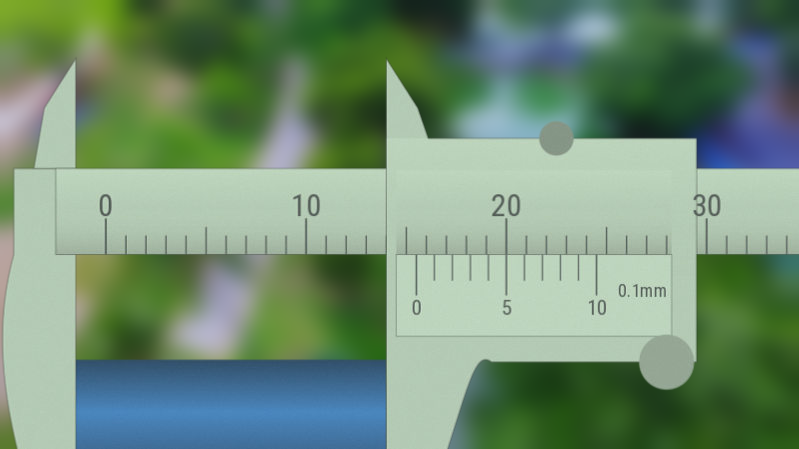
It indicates **15.5** mm
